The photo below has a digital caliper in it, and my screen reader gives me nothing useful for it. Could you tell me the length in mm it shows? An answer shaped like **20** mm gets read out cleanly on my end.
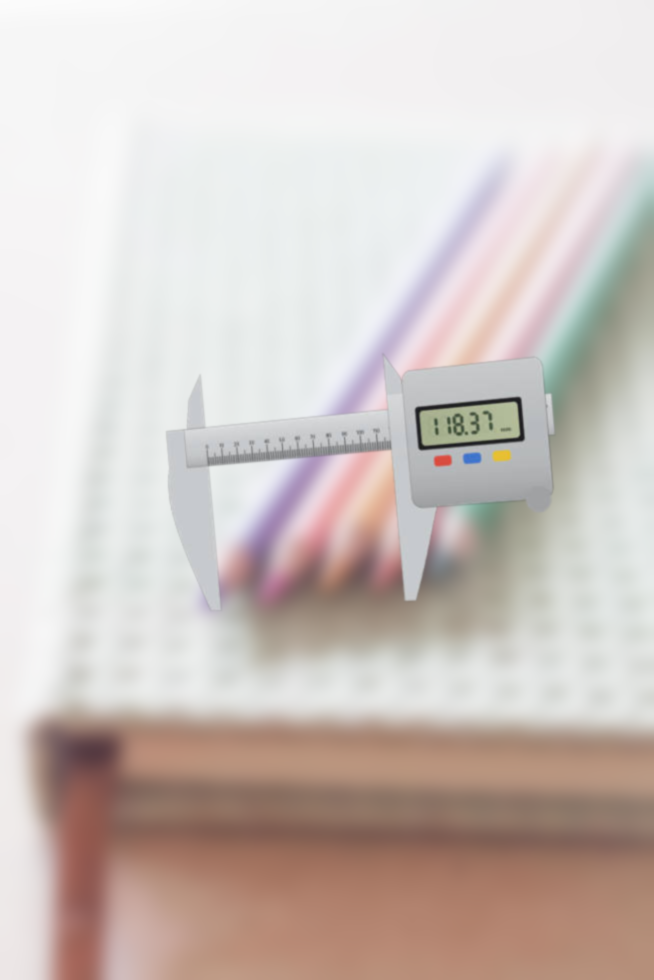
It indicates **118.37** mm
